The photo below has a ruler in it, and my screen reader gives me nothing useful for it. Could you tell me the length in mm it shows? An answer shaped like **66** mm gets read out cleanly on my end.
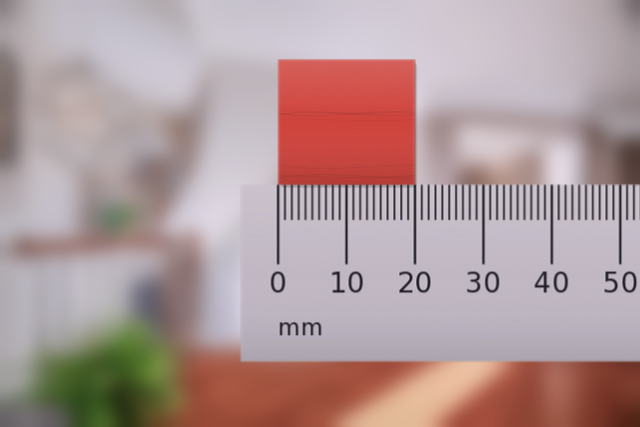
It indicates **20** mm
